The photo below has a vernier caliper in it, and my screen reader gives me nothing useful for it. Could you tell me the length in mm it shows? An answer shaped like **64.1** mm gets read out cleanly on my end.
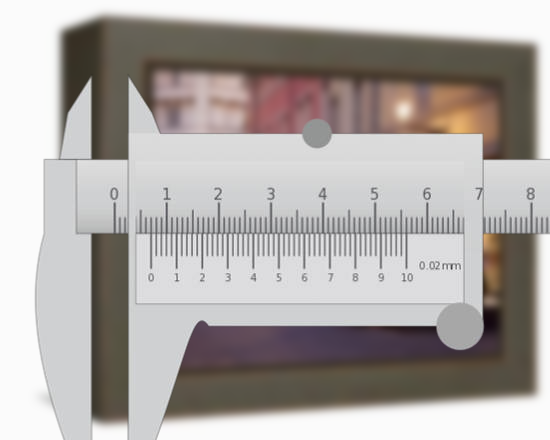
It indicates **7.0** mm
